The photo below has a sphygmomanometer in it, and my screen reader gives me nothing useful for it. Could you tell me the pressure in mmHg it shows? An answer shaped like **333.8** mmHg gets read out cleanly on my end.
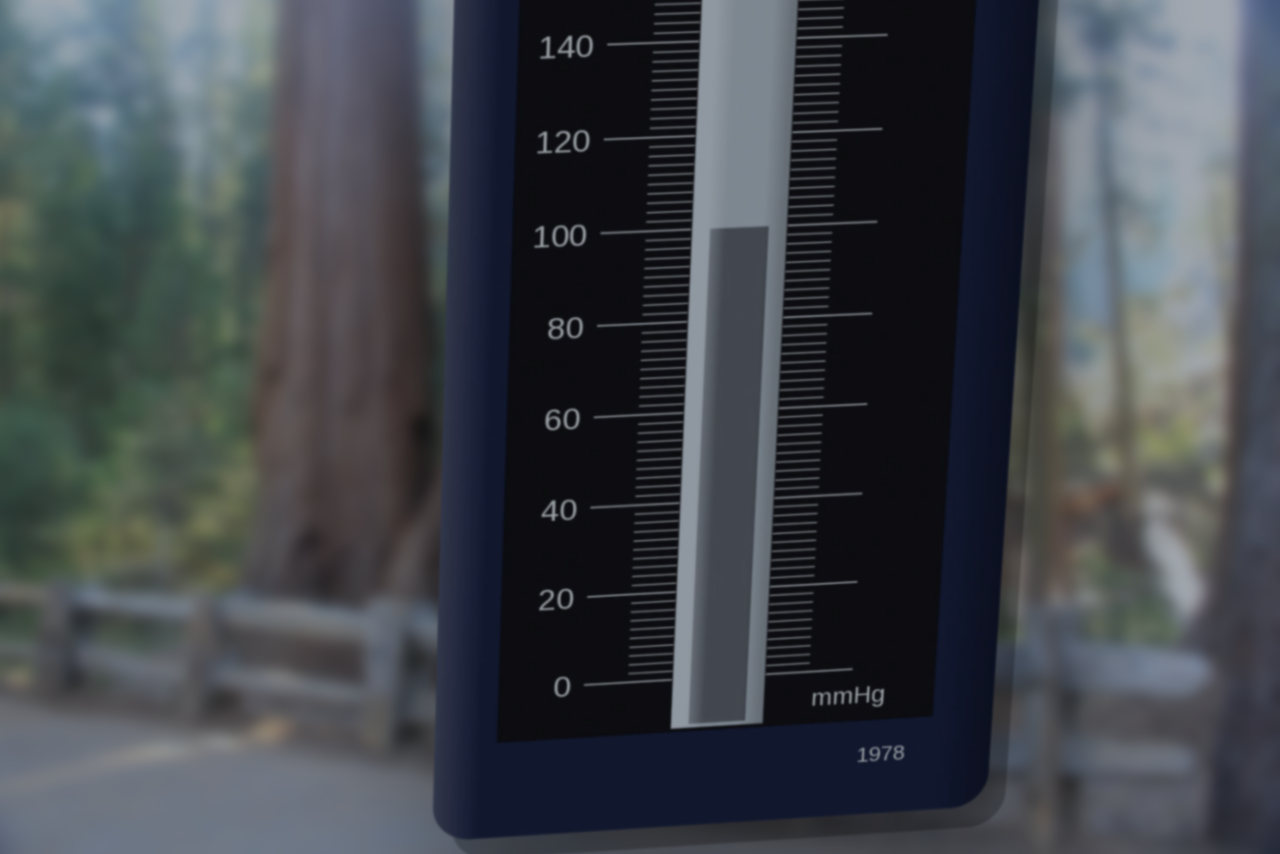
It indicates **100** mmHg
